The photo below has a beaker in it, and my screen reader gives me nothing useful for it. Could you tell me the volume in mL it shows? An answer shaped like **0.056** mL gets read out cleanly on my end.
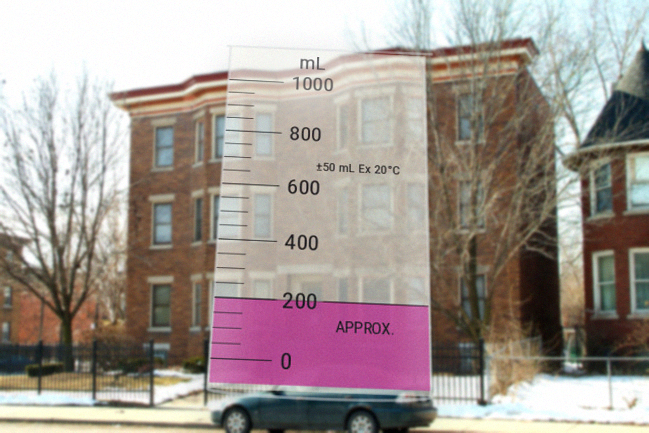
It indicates **200** mL
